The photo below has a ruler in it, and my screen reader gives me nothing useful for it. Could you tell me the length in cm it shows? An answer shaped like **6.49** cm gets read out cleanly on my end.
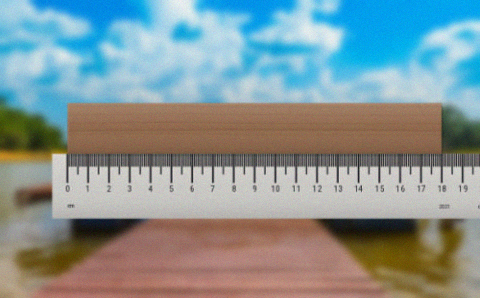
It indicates **18** cm
